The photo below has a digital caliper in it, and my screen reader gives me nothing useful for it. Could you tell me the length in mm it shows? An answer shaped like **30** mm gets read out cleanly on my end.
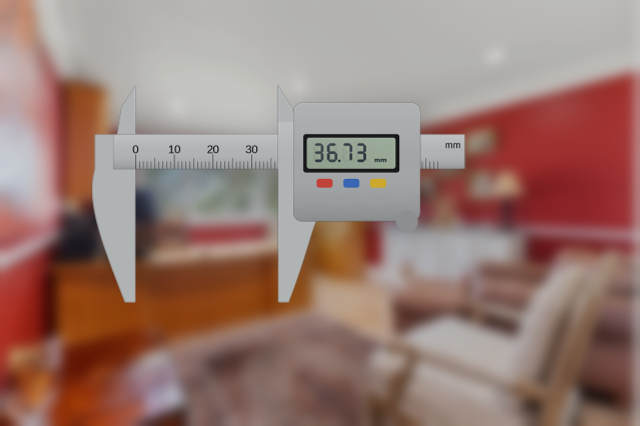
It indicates **36.73** mm
